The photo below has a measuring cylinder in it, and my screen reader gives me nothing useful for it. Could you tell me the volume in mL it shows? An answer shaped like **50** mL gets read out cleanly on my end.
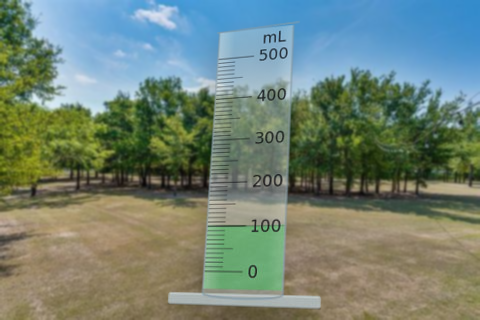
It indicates **100** mL
